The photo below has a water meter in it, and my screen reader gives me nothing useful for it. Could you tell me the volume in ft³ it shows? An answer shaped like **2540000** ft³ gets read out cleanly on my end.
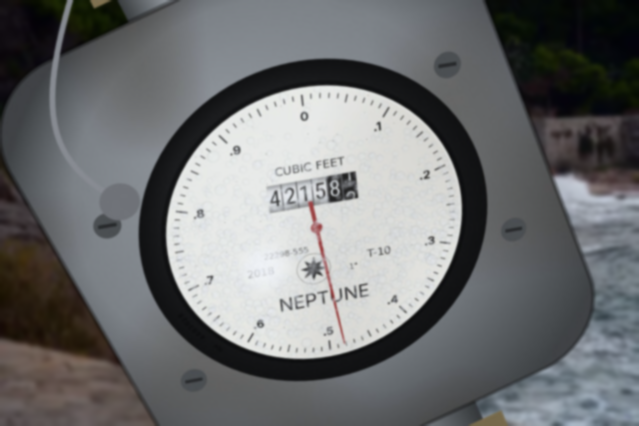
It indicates **421581.48** ft³
